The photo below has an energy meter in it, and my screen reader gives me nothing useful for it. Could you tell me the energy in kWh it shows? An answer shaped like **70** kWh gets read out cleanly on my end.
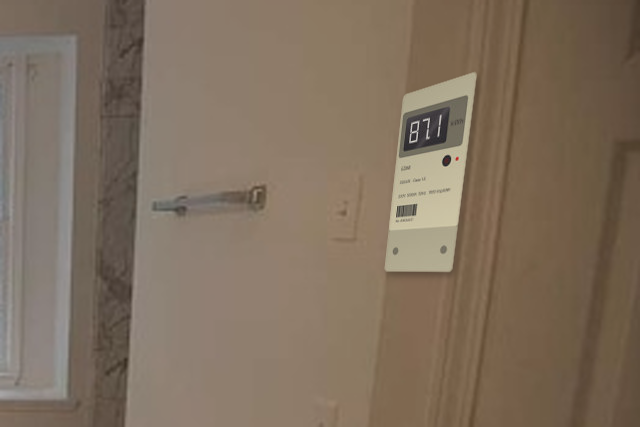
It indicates **87.1** kWh
